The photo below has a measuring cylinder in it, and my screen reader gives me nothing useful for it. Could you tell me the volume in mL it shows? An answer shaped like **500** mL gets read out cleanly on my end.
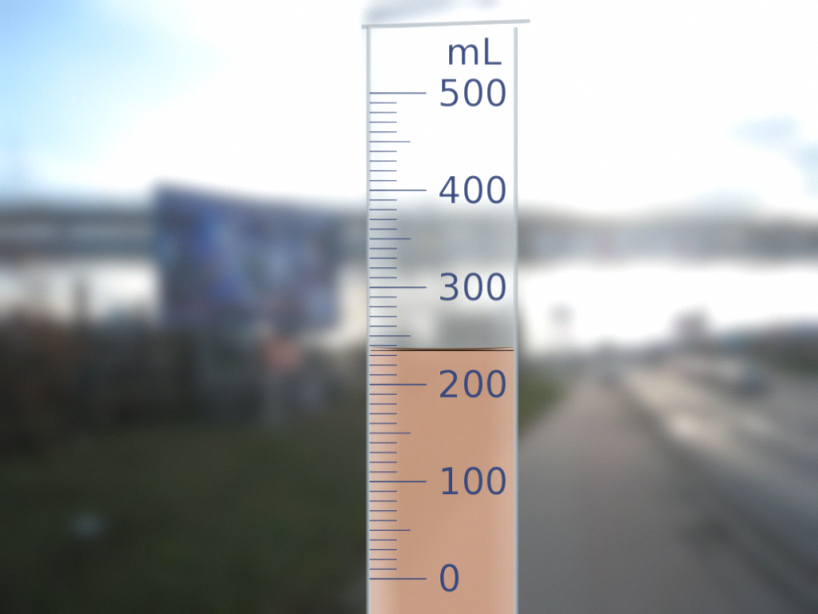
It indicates **235** mL
